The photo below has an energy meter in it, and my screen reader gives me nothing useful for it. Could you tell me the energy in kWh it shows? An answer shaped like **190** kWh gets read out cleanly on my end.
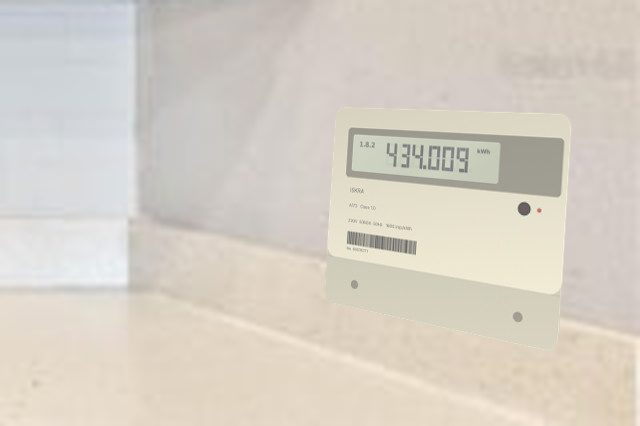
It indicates **434.009** kWh
